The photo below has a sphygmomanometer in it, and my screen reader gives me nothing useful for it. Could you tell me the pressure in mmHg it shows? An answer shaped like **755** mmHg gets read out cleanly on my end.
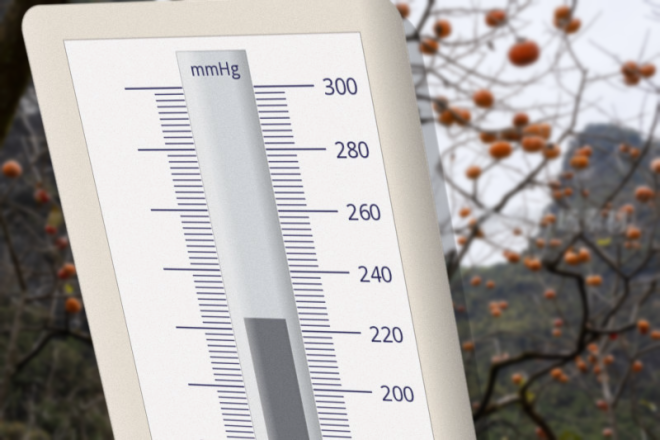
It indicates **224** mmHg
